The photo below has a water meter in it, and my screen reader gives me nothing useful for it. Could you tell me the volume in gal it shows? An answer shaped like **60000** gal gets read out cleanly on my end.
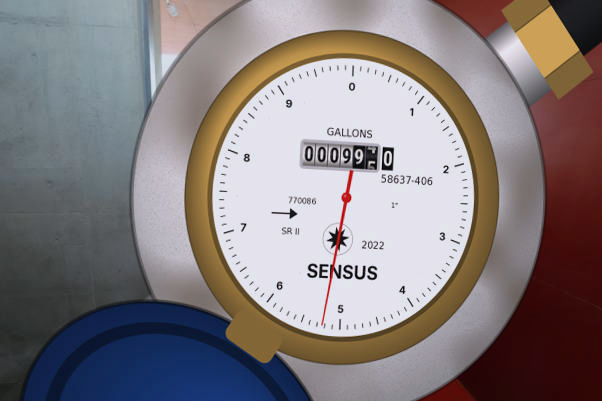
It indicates **9945.2** gal
